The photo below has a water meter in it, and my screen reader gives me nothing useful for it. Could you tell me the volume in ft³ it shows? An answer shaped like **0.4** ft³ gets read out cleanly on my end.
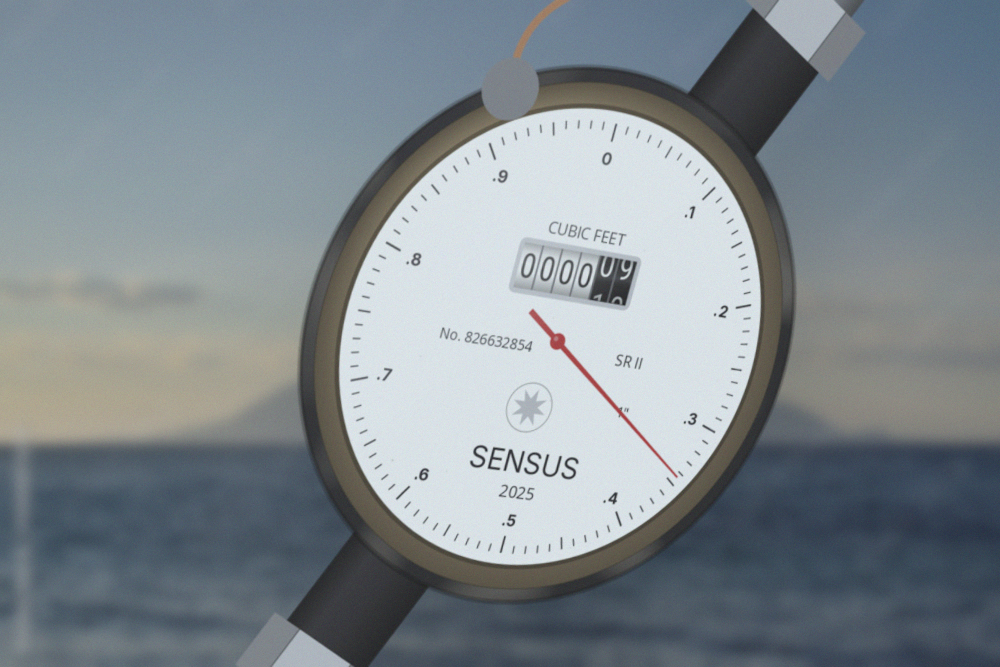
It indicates **9.34** ft³
